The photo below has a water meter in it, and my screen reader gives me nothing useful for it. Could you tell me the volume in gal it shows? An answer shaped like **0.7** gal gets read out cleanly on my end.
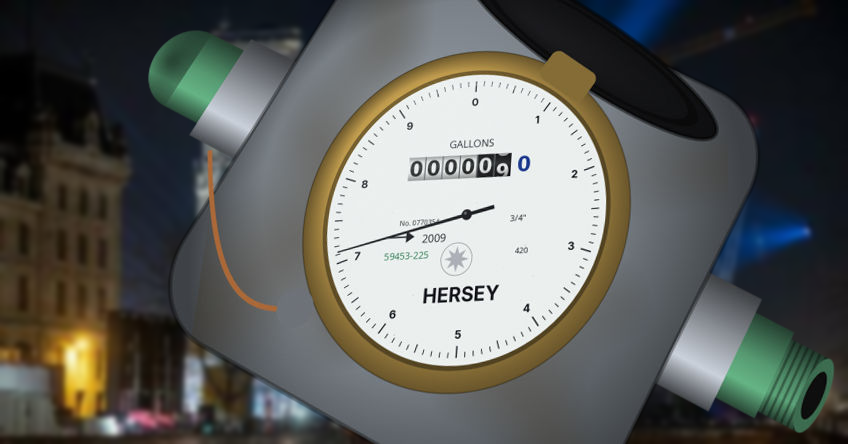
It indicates **87.1** gal
